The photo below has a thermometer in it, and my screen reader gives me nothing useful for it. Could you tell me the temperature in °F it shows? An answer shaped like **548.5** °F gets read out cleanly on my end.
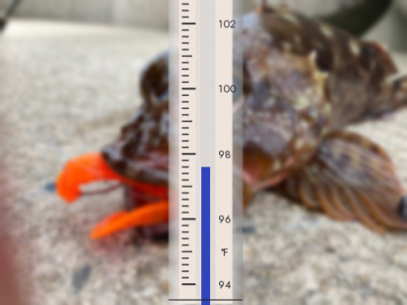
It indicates **97.6** °F
